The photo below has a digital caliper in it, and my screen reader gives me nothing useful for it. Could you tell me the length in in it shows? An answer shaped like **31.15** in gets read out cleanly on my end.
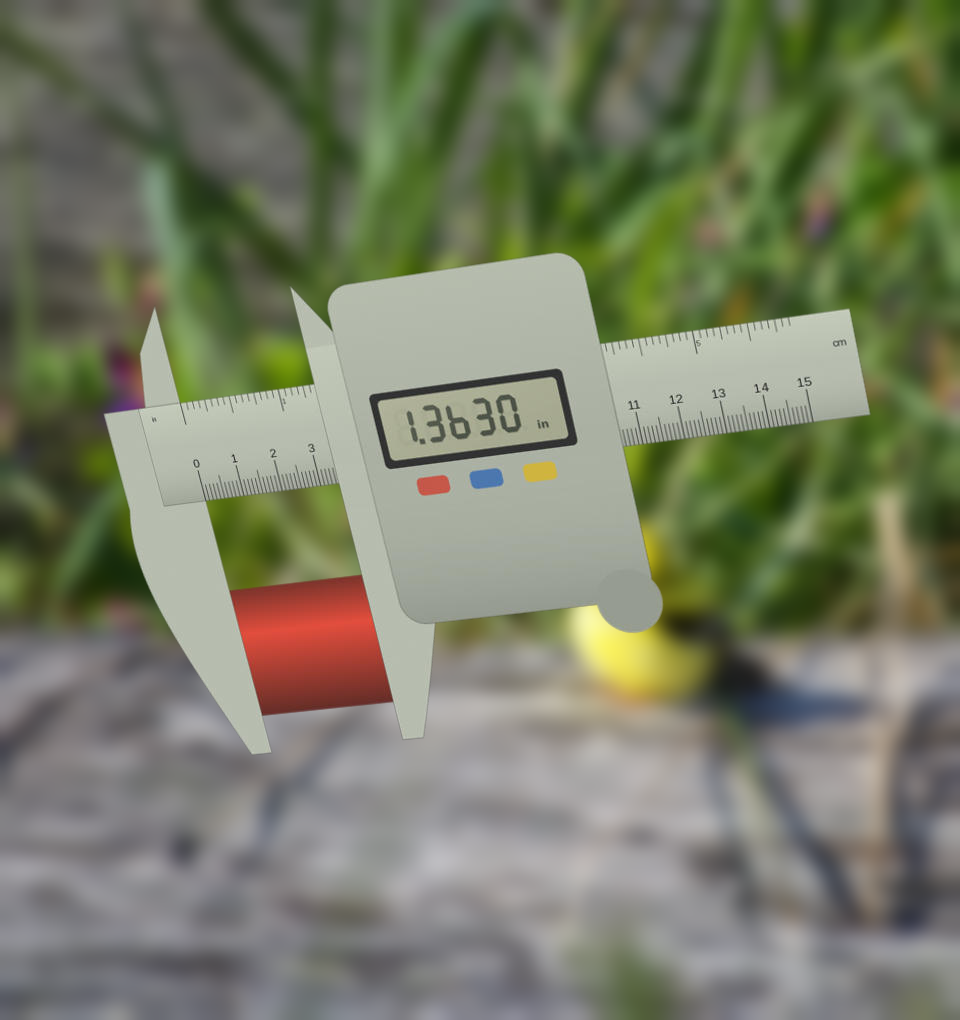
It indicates **1.3630** in
